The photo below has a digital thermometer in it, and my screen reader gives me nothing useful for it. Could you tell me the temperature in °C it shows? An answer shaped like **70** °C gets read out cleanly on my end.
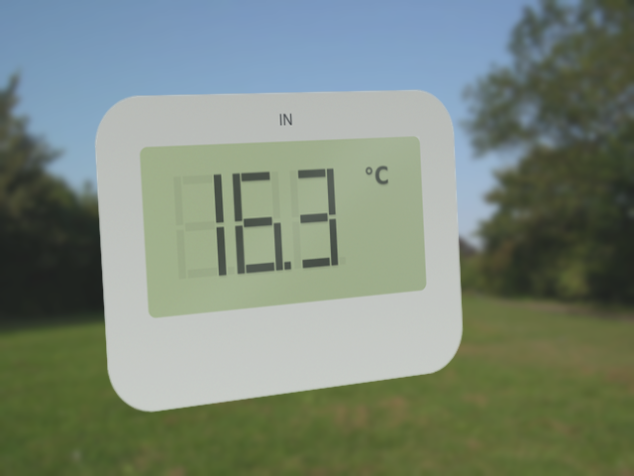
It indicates **16.3** °C
